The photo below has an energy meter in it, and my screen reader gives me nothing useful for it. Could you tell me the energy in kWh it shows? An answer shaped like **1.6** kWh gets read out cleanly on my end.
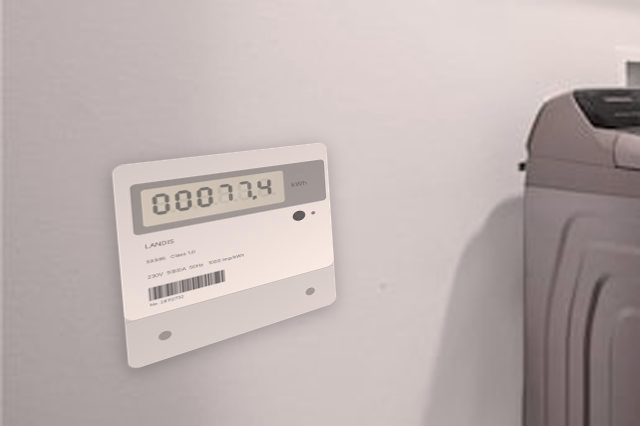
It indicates **77.4** kWh
